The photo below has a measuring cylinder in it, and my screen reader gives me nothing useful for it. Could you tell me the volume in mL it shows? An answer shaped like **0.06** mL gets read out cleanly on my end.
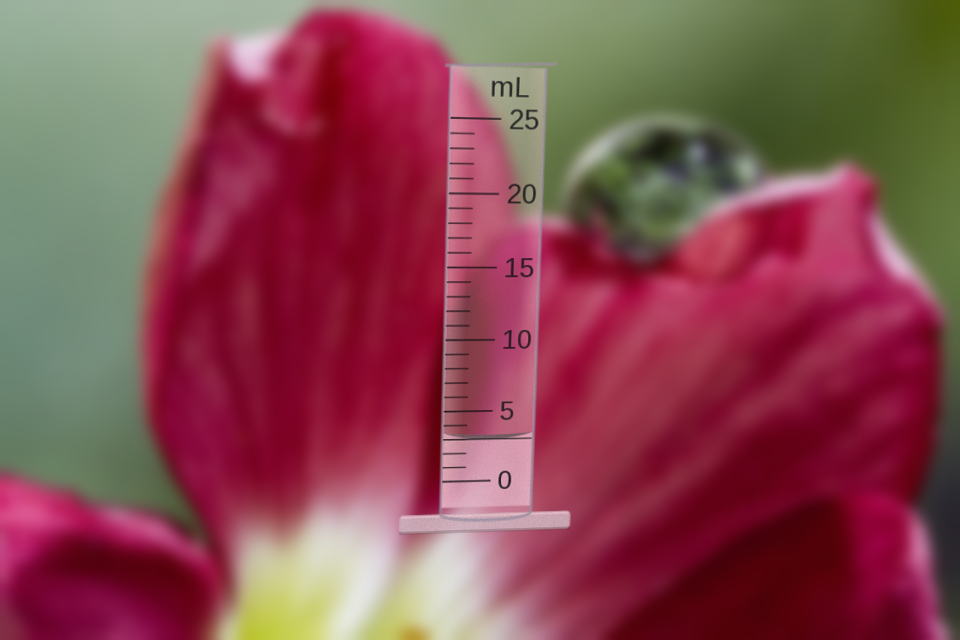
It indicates **3** mL
